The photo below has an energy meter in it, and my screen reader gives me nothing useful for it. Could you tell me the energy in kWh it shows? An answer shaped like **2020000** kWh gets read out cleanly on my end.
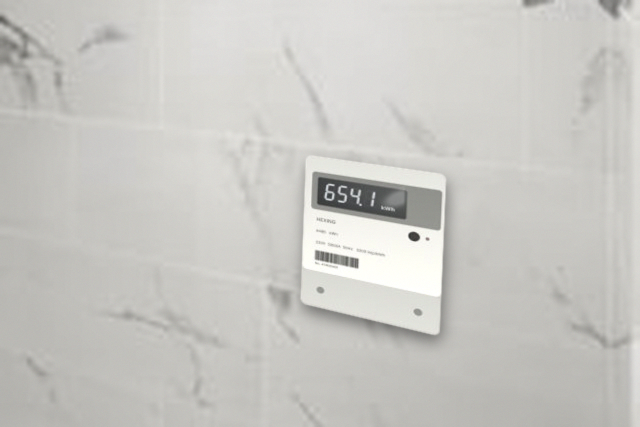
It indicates **654.1** kWh
